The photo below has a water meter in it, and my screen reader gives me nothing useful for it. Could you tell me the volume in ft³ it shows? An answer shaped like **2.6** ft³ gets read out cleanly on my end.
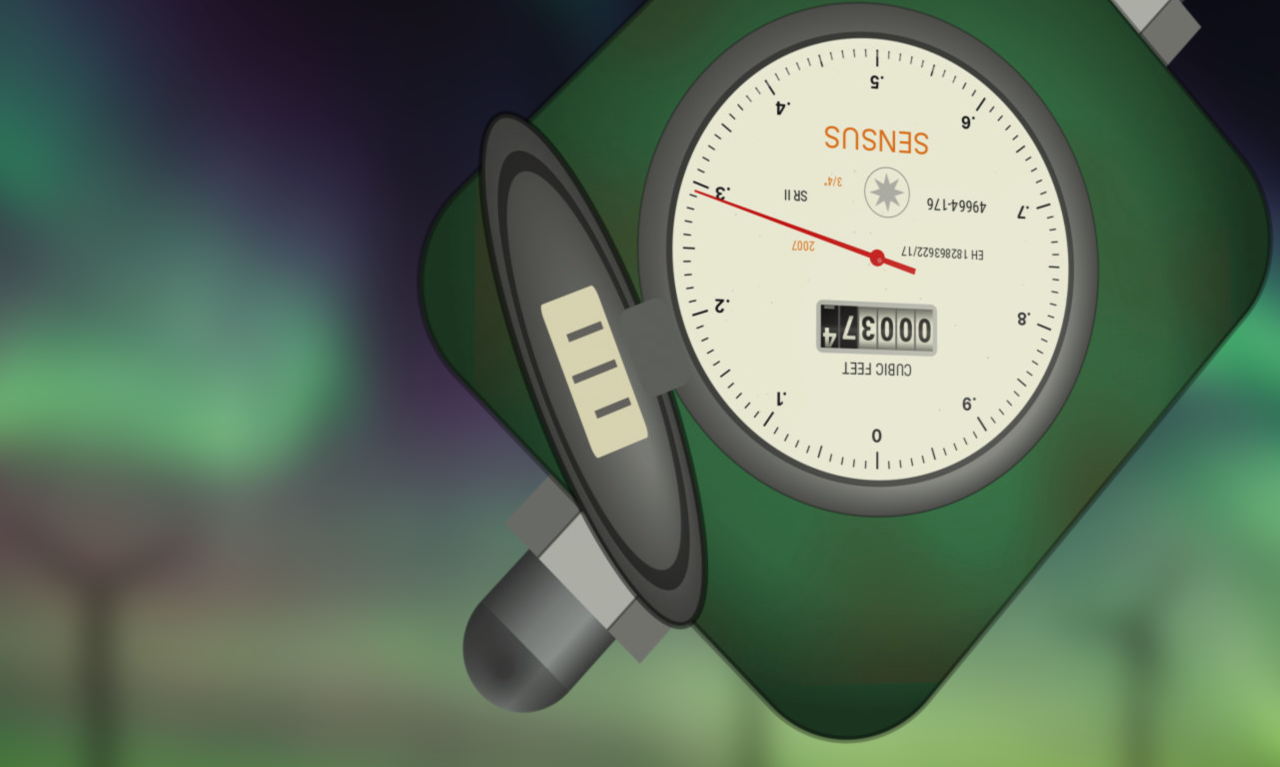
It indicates **374.29** ft³
